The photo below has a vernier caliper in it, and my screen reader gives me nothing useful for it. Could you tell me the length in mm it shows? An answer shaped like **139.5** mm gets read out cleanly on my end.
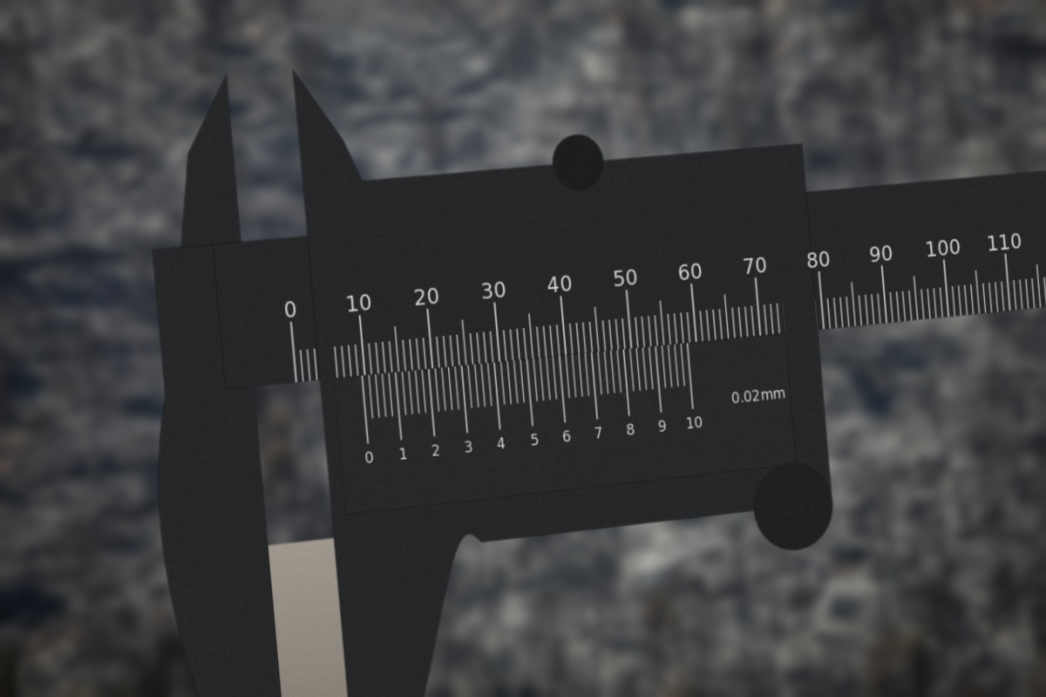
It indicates **9.6** mm
